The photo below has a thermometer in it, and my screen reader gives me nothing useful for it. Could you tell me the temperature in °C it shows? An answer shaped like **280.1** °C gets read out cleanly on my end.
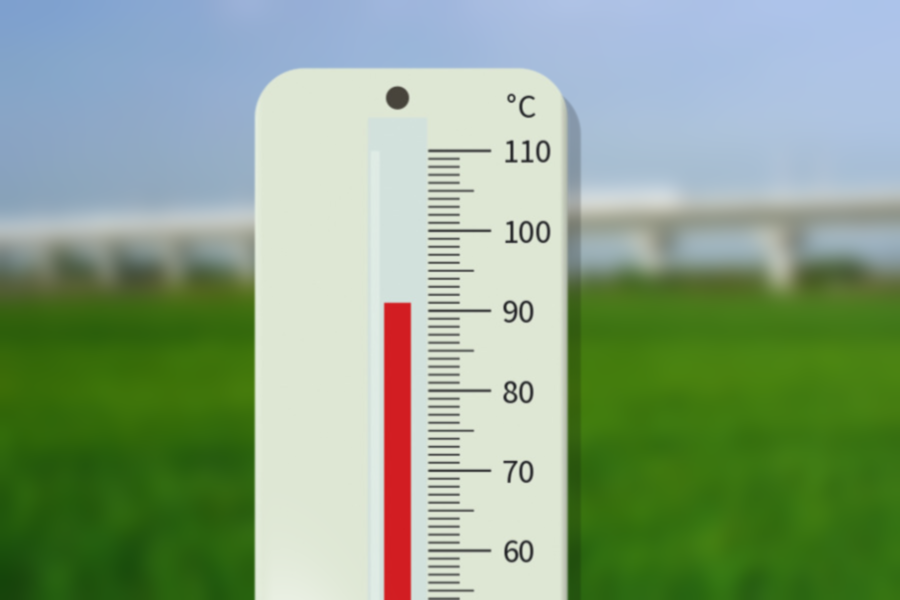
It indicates **91** °C
